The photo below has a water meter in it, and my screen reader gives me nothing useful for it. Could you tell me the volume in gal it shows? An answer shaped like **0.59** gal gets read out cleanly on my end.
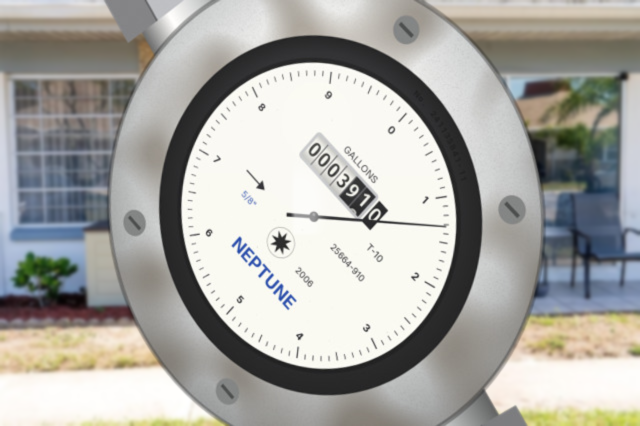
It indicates **3911.3** gal
